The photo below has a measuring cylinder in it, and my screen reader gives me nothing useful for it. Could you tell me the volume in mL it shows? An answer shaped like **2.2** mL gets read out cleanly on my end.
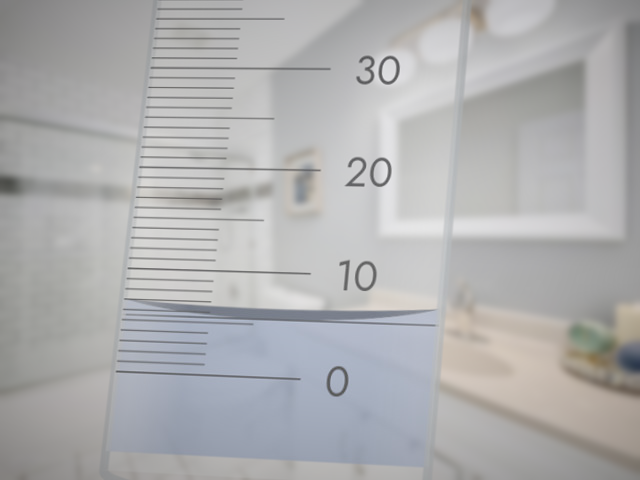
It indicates **5.5** mL
